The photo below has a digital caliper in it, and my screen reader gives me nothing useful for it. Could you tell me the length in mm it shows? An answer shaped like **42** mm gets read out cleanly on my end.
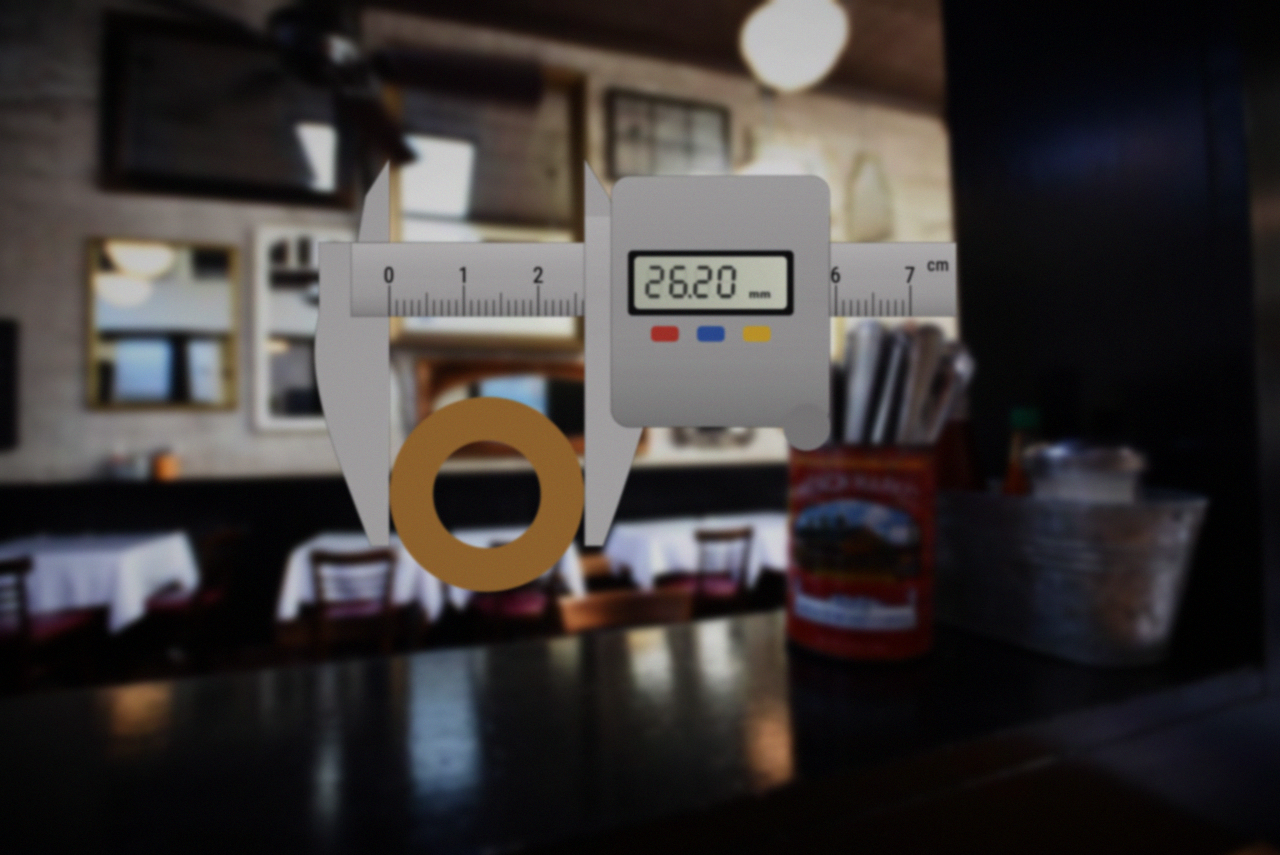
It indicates **26.20** mm
